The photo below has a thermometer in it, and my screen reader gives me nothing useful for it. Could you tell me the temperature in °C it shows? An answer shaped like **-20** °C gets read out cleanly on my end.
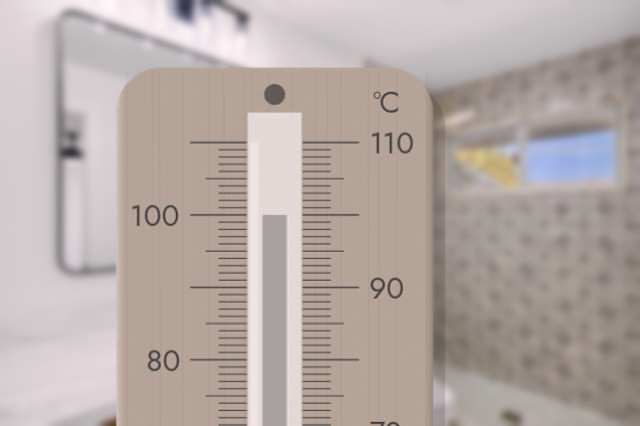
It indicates **100** °C
